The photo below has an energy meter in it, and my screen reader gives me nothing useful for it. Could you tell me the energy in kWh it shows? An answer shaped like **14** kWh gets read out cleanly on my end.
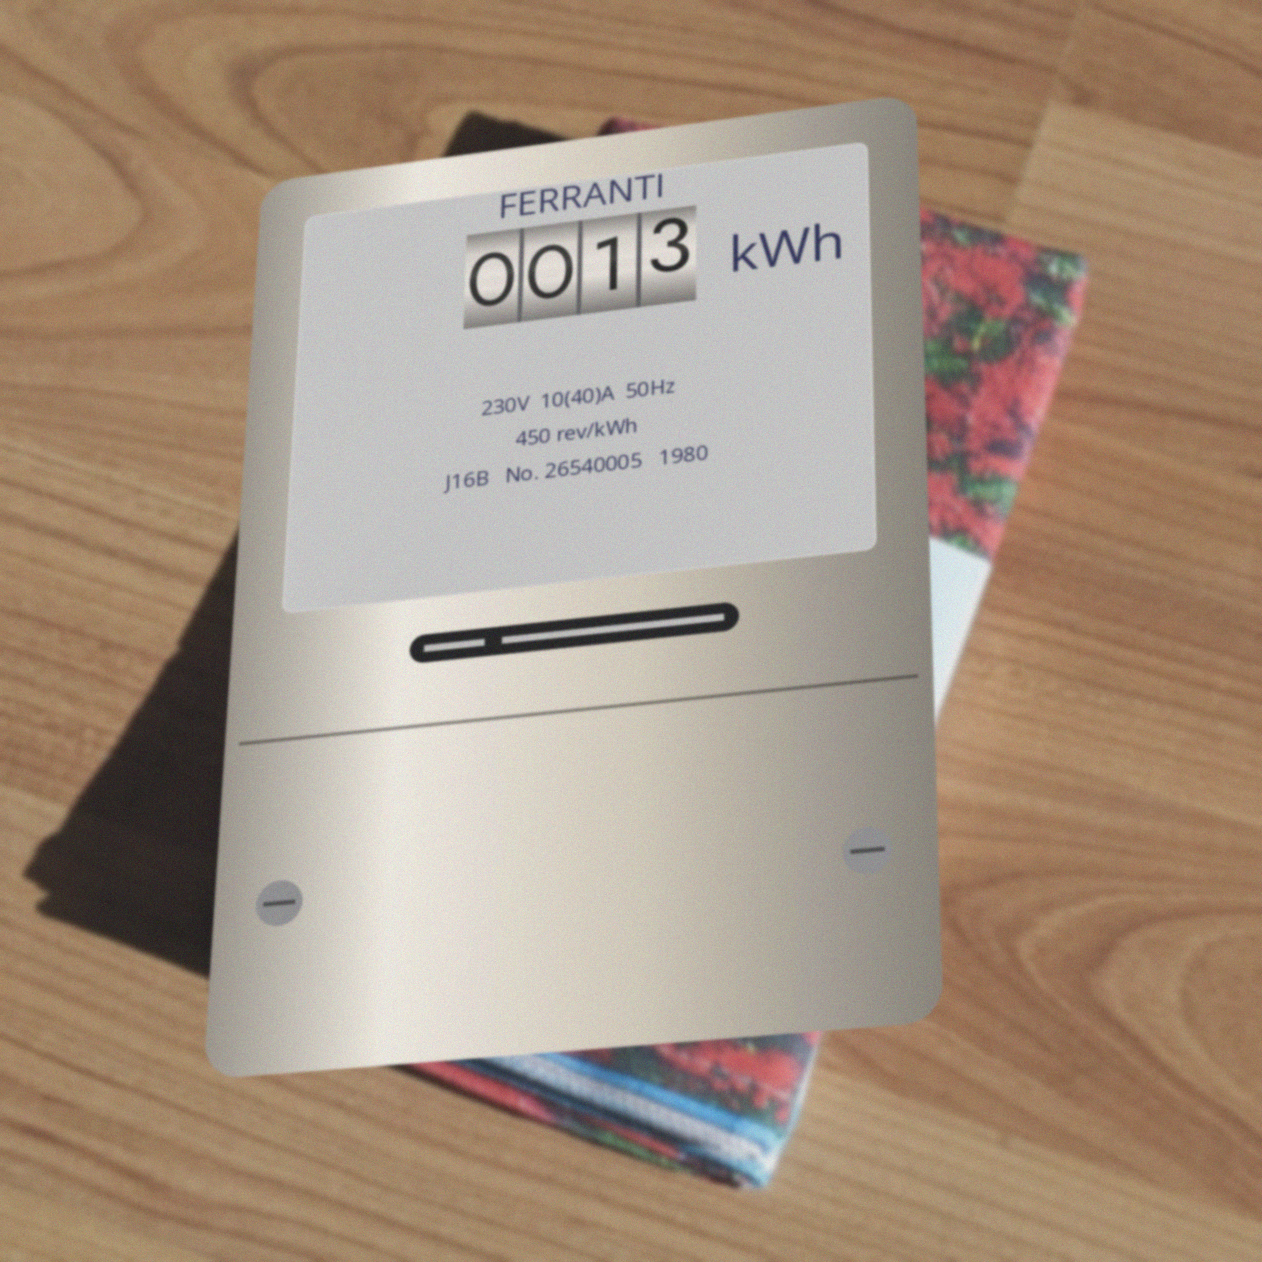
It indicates **13** kWh
